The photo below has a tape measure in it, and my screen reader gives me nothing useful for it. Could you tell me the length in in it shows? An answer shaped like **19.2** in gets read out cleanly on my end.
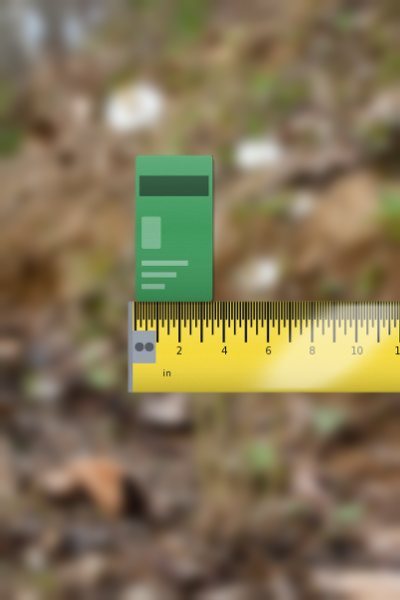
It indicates **3.5** in
